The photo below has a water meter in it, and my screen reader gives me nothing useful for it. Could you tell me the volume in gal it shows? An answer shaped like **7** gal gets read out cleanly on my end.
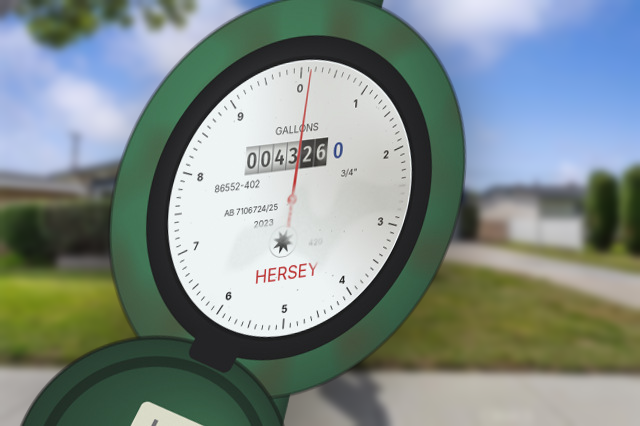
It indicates **43260.1** gal
